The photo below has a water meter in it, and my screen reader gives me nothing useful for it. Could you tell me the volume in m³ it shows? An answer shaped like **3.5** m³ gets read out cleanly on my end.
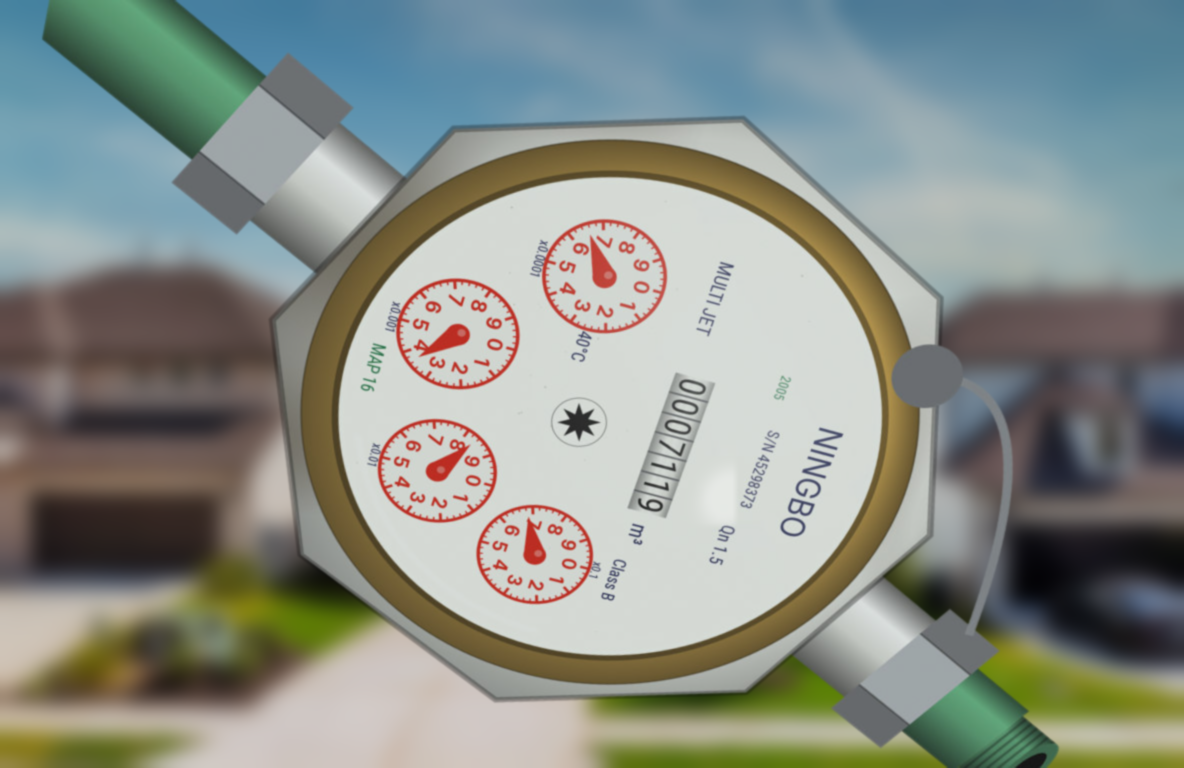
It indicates **7119.6836** m³
